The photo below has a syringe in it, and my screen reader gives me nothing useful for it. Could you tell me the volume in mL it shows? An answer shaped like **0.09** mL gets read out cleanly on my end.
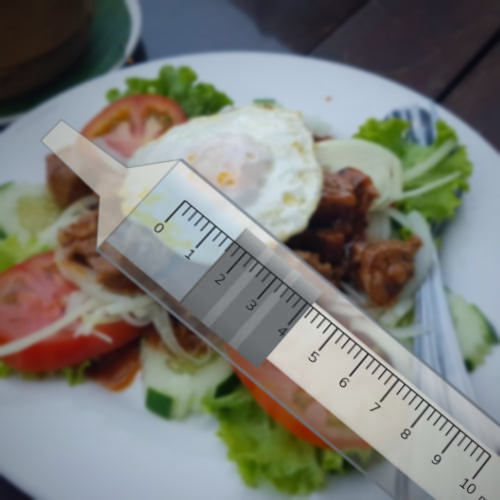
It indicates **1.6** mL
